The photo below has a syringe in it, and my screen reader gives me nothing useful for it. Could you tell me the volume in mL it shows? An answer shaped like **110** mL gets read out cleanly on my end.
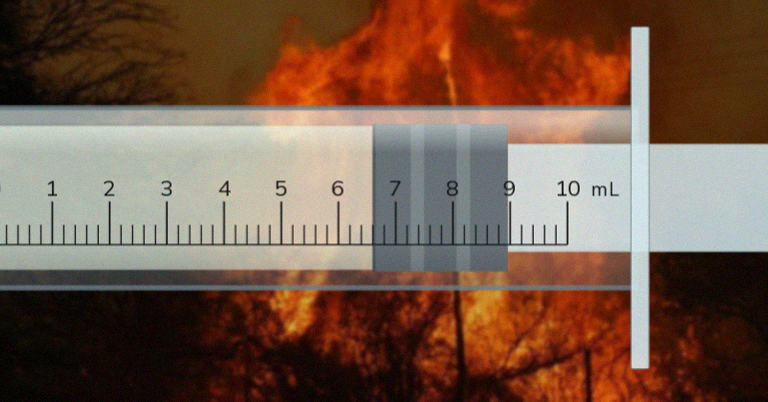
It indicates **6.6** mL
